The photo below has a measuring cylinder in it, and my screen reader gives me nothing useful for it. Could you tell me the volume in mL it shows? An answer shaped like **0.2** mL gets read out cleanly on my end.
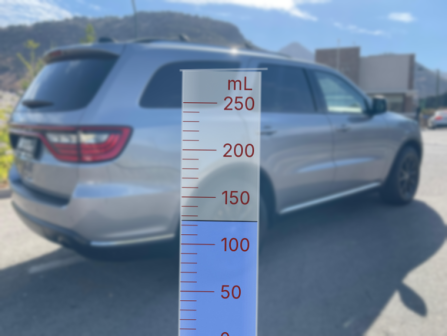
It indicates **125** mL
